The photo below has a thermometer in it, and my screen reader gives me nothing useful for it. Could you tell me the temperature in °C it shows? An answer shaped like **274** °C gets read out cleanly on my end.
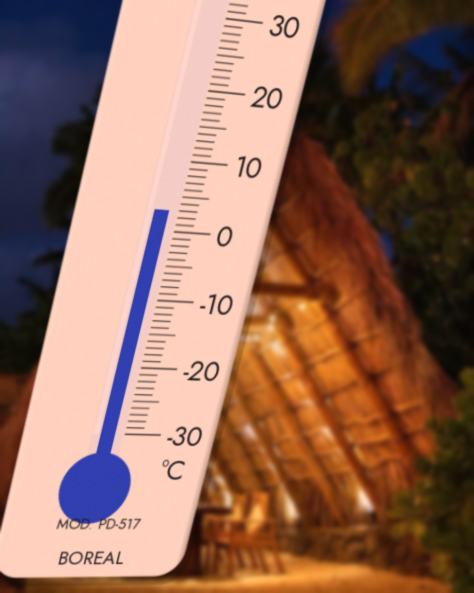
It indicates **3** °C
